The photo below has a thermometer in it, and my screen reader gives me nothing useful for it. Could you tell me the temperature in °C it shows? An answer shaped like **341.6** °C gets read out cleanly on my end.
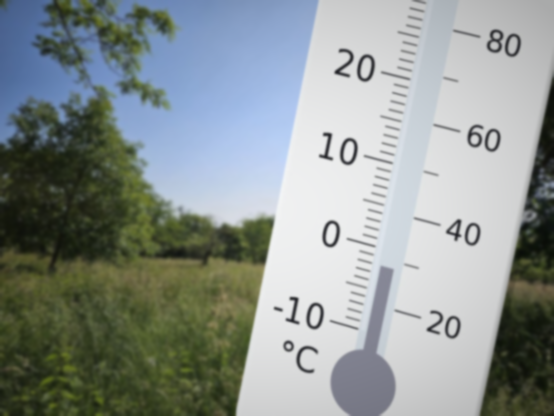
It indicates **-2** °C
